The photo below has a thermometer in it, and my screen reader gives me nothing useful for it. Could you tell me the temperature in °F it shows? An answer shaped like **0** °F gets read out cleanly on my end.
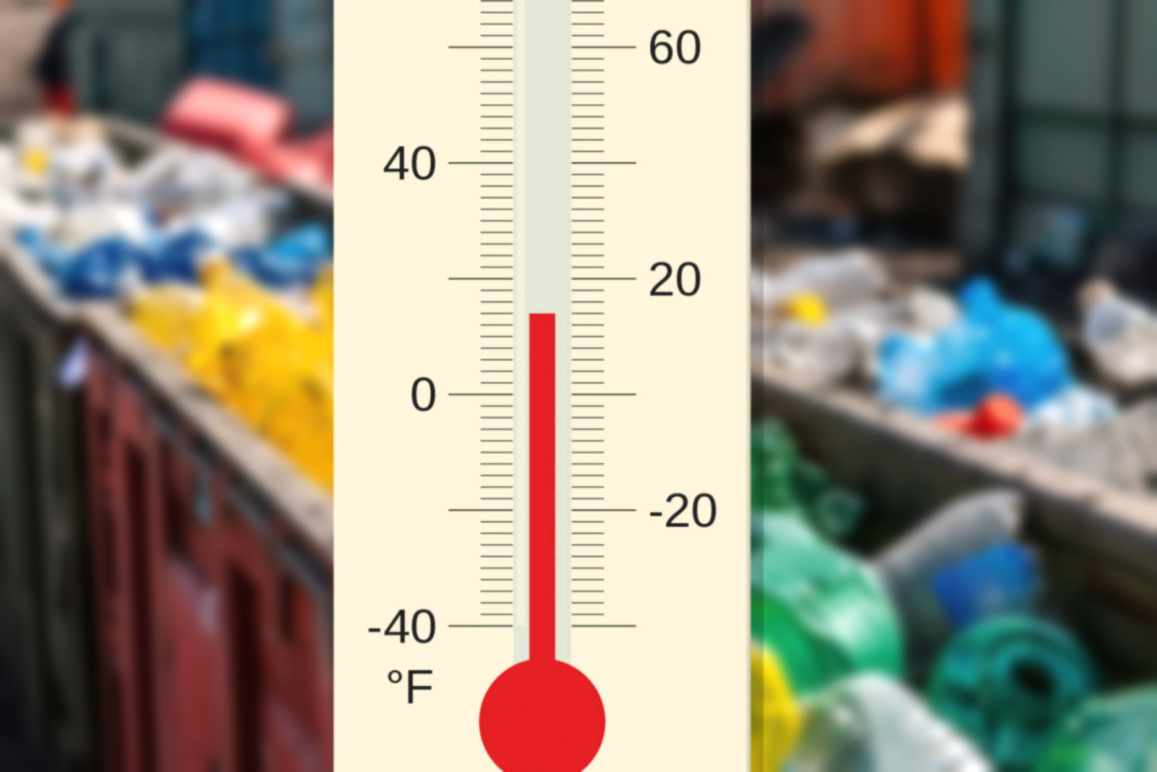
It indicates **14** °F
